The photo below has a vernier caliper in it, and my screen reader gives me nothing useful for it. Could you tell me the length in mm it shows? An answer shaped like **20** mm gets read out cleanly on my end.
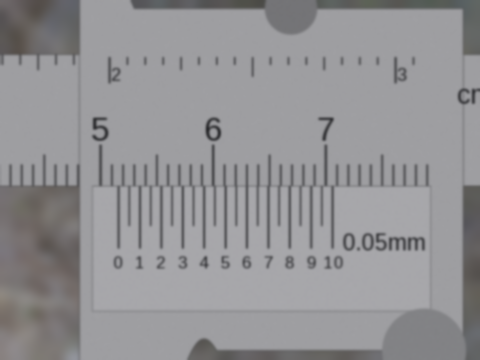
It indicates **51.6** mm
